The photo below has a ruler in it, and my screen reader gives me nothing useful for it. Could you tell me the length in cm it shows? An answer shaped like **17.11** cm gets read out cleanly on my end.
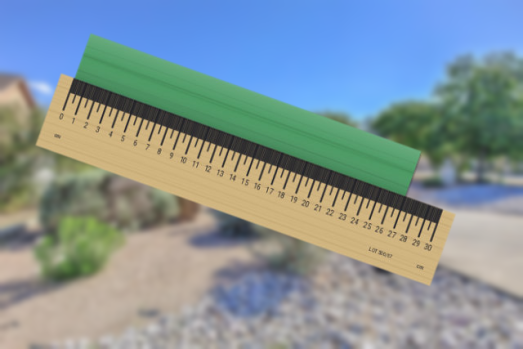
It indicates **27** cm
